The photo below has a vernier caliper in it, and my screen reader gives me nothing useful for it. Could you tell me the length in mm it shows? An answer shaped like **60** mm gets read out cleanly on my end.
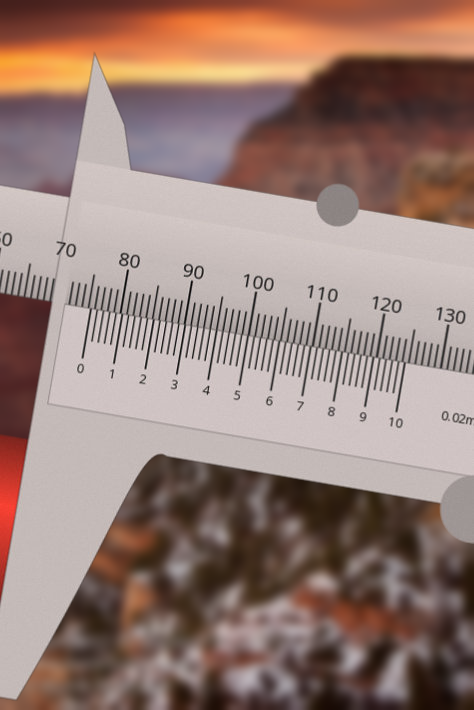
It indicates **75.4** mm
